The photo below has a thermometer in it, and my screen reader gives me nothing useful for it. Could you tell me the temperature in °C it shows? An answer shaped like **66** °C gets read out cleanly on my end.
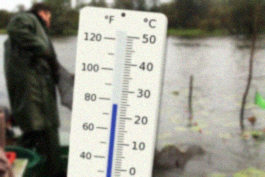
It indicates **25** °C
